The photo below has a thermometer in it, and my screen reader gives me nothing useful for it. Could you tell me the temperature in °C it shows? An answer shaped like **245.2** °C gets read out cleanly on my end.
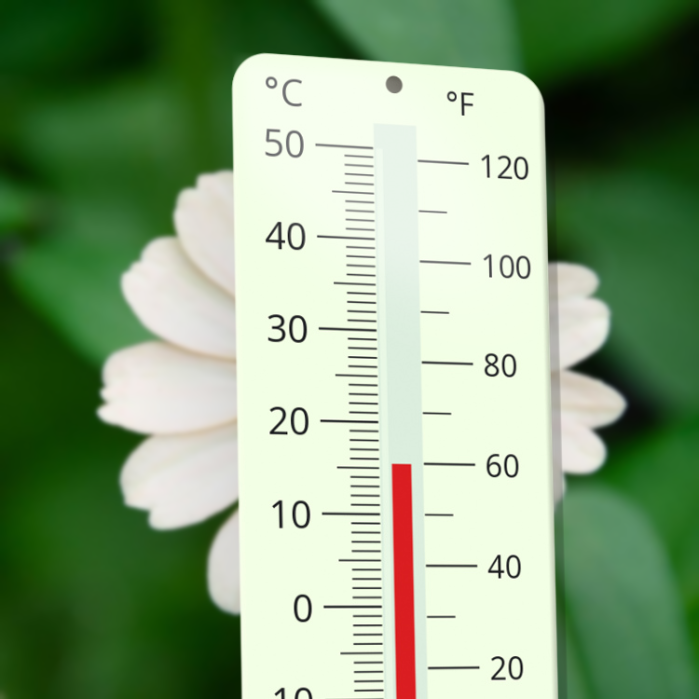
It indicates **15.5** °C
